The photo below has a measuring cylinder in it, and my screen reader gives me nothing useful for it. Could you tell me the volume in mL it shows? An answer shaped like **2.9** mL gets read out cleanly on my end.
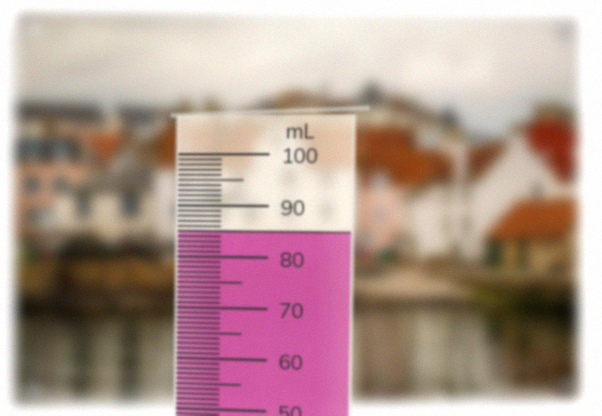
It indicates **85** mL
